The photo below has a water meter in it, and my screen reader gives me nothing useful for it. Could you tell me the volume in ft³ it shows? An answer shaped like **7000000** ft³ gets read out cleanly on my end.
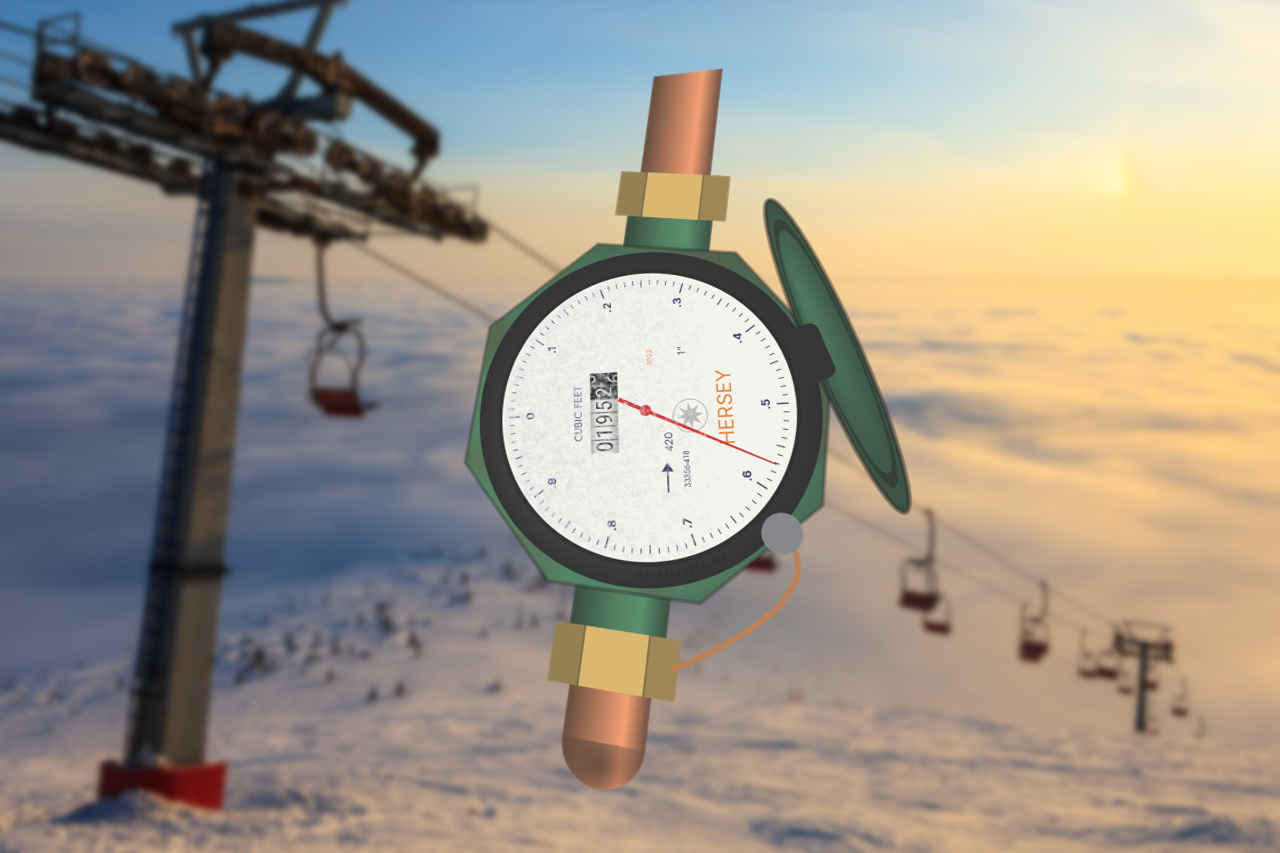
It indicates **19525.57** ft³
